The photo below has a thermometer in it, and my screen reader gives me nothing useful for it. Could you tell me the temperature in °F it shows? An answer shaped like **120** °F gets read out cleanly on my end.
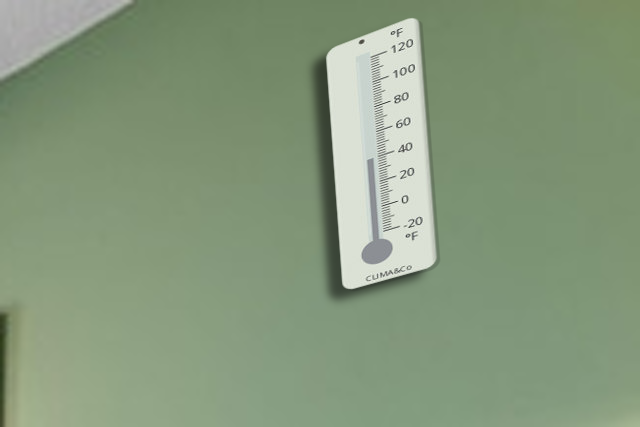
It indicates **40** °F
